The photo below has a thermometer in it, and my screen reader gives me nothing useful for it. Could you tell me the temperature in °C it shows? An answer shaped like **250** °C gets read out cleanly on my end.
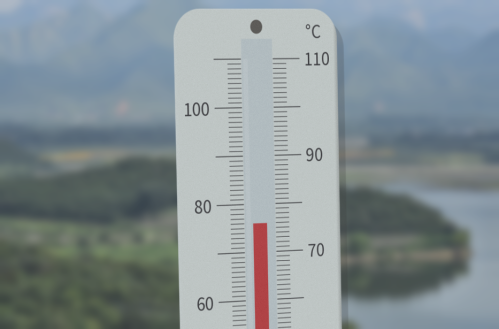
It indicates **76** °C
